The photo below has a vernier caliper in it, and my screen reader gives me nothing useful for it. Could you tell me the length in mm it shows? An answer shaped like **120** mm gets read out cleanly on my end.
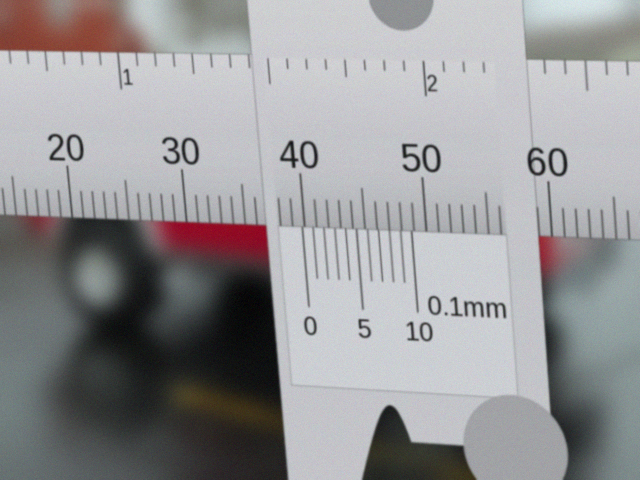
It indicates **39.8** mm
